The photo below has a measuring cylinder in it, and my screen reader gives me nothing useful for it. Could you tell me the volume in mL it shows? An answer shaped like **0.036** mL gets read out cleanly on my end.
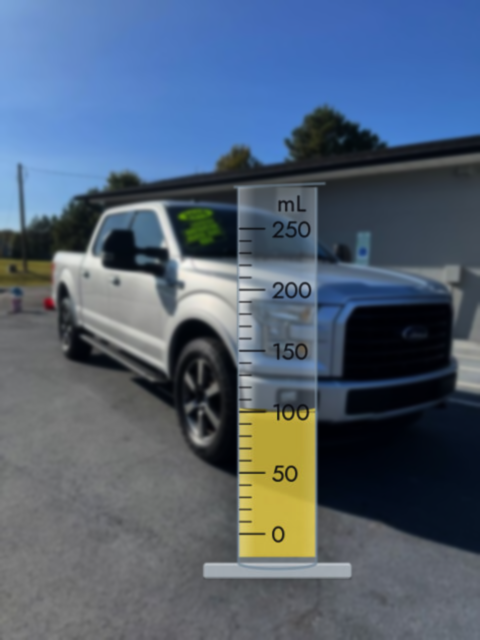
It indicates **100** mL
